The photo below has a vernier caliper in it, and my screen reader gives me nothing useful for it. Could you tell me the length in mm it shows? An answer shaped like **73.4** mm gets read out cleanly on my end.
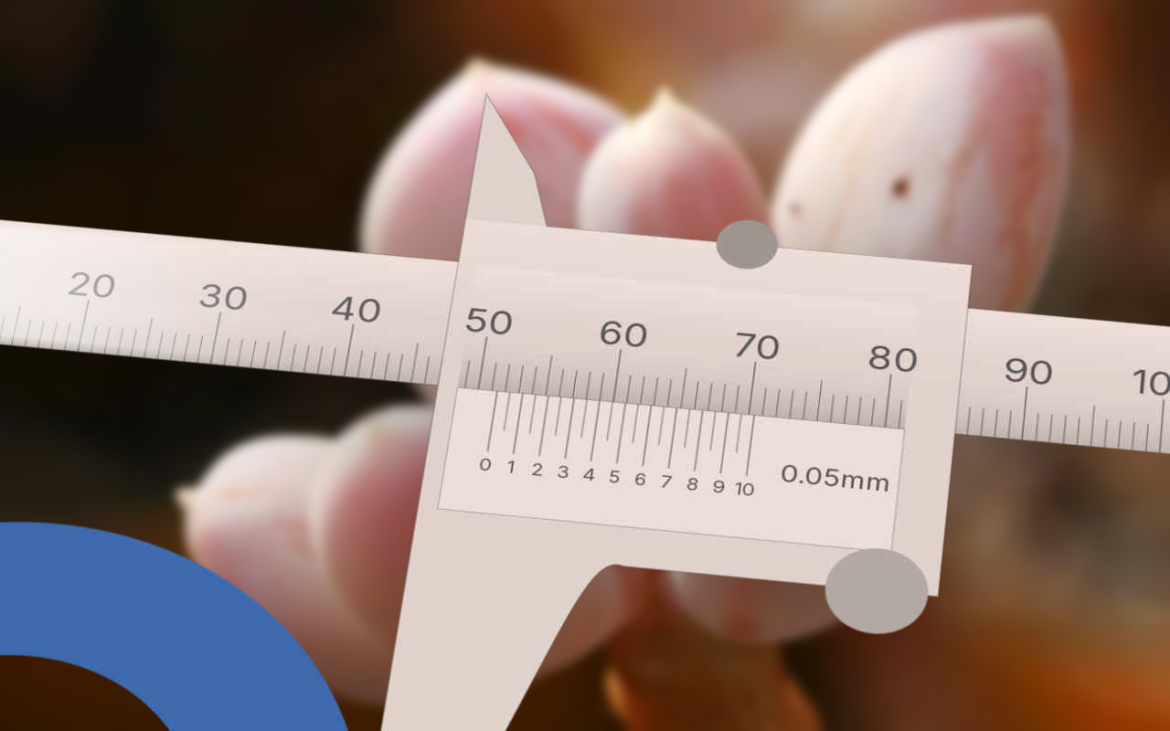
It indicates **51.4** mm
